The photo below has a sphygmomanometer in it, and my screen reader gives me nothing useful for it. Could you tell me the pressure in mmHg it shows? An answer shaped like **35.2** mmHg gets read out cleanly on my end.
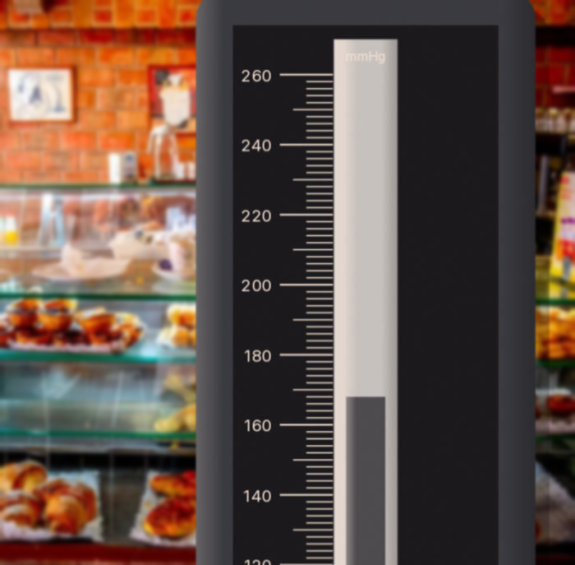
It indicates **168** mmHg
